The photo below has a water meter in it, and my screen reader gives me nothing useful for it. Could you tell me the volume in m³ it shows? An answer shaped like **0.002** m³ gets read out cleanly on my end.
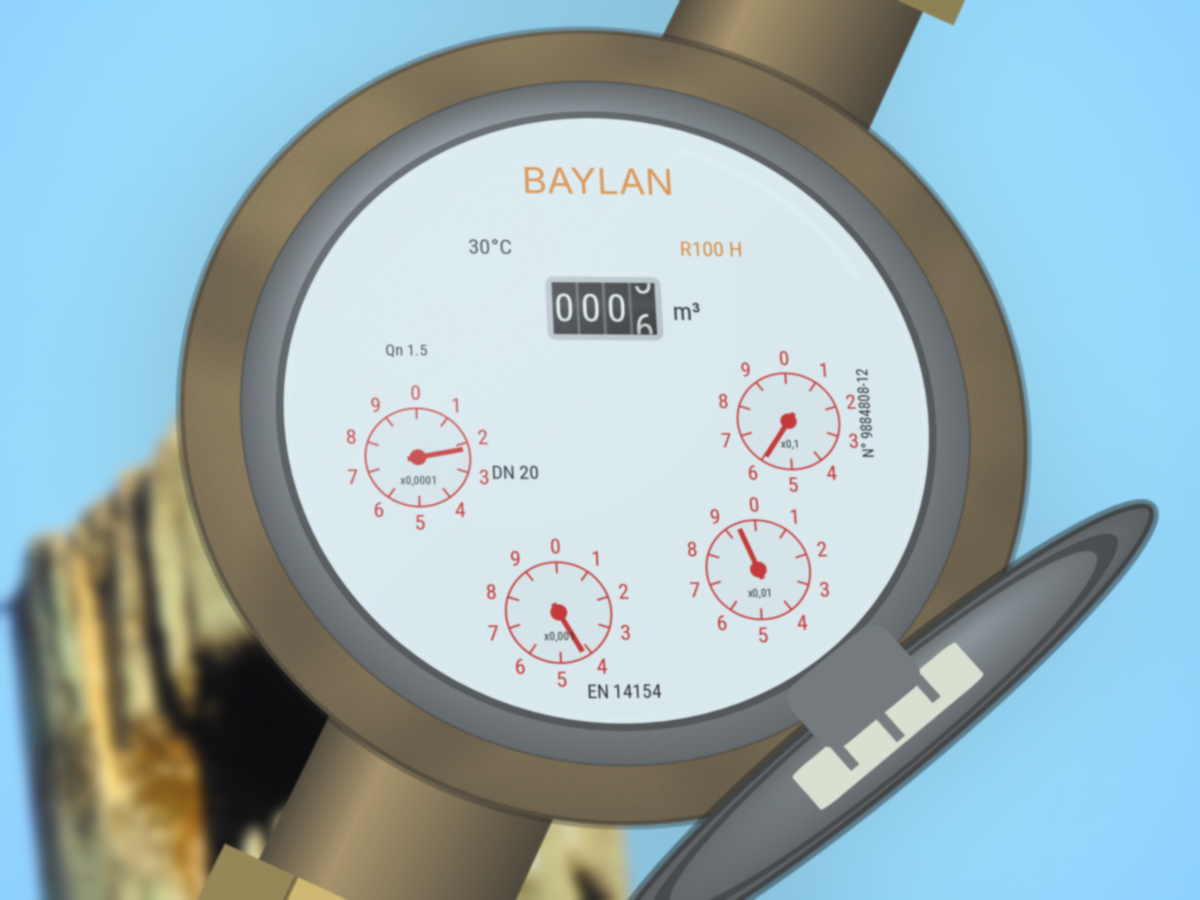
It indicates **5.5942** m³
